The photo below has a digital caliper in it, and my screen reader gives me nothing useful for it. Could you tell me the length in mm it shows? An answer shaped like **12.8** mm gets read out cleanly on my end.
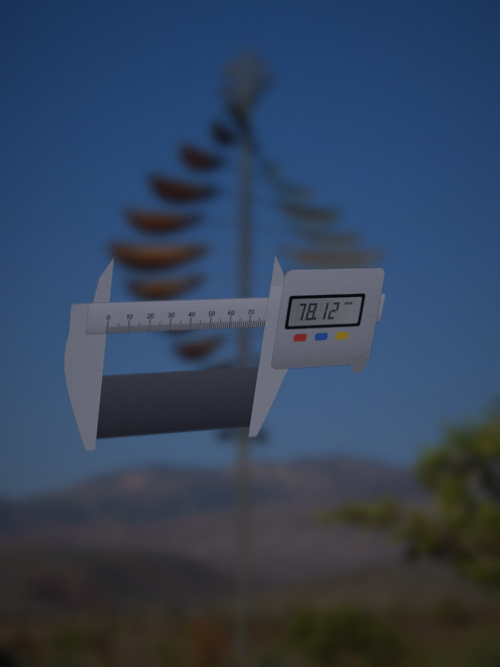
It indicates **78.12** mm
